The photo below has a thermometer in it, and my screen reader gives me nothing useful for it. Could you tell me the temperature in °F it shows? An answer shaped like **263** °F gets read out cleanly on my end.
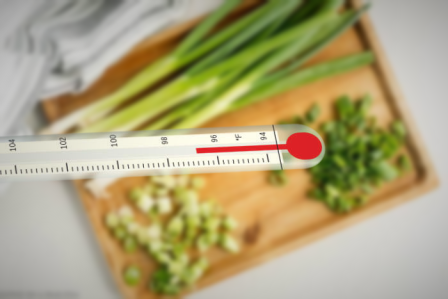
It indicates **96.8** °F
